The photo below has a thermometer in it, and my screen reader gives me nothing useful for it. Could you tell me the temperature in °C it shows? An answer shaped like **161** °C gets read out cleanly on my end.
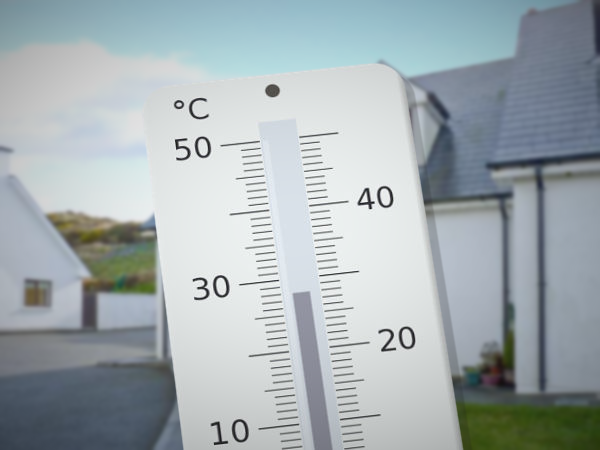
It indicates **28** °C
